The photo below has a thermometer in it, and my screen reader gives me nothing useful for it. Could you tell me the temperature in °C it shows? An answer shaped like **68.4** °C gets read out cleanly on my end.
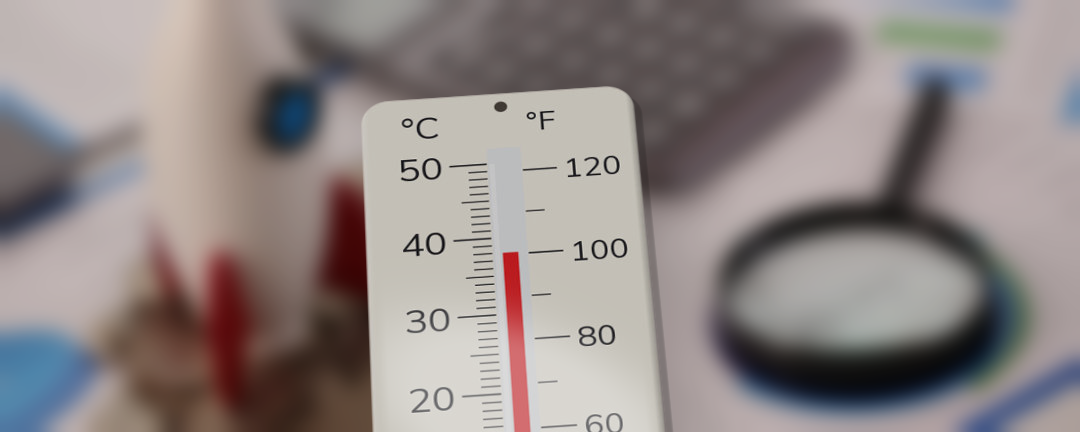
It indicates **38** °C
